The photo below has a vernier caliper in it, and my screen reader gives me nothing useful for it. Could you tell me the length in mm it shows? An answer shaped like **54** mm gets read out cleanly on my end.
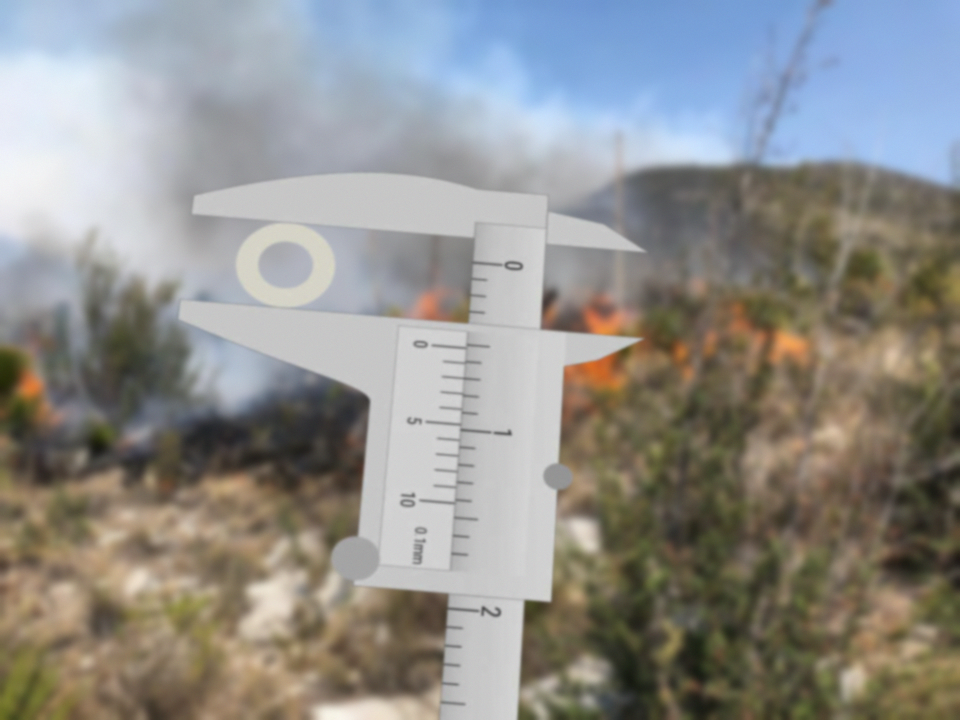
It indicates **5.2** mm
